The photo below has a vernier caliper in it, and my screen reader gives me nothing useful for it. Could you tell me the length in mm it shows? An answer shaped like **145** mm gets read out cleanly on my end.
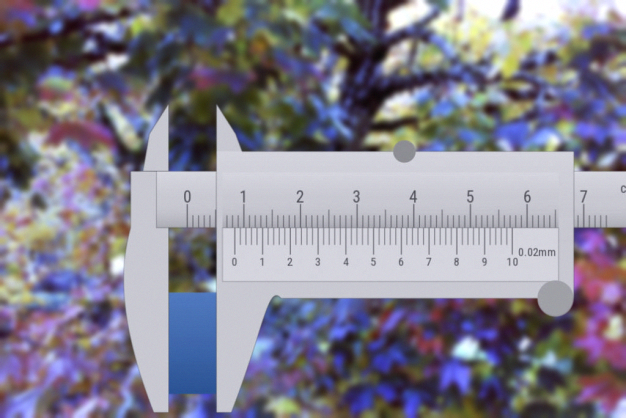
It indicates **8.4** mm
